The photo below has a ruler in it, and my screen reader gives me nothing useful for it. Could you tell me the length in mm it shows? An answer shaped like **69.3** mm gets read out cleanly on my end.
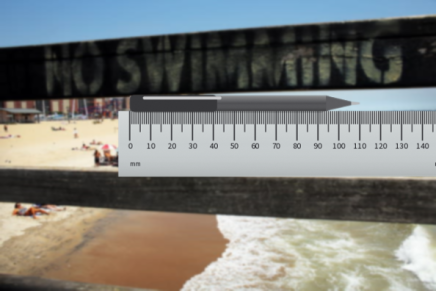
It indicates **110** mm
